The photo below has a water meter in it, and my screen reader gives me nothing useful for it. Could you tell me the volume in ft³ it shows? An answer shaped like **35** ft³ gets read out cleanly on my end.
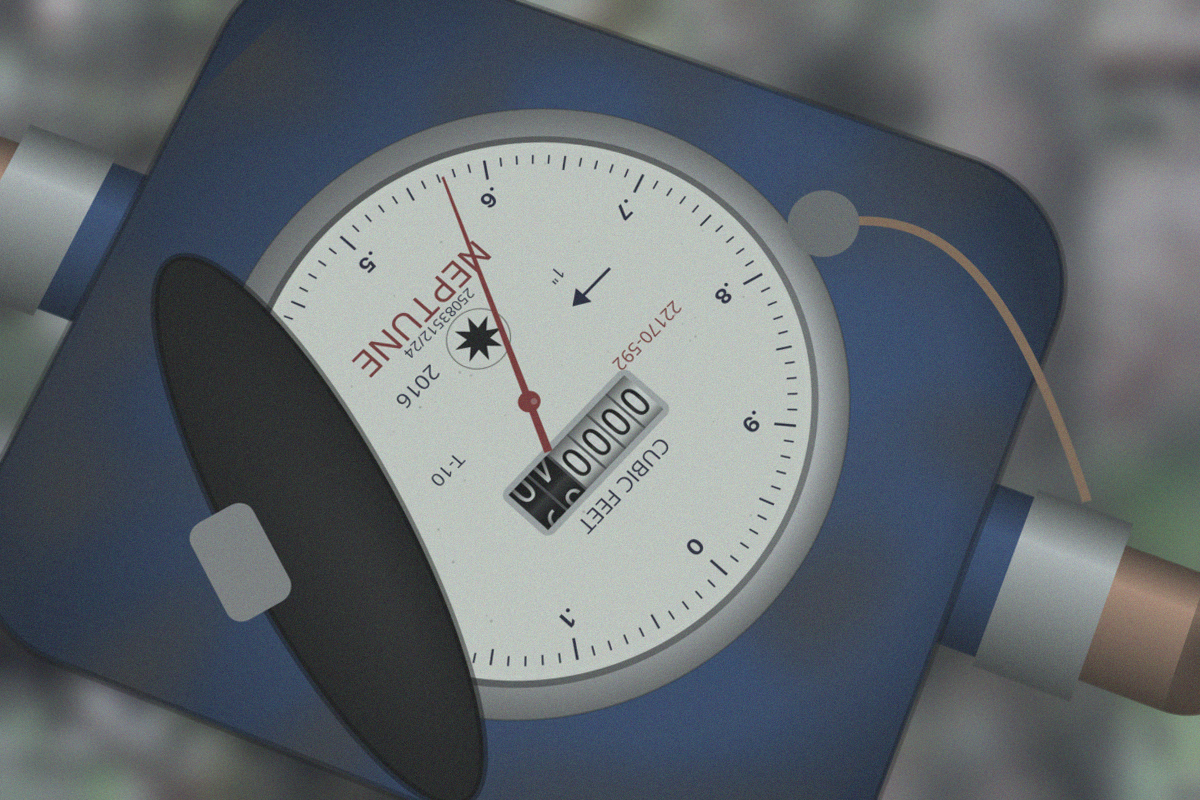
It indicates **39.57** ft³
